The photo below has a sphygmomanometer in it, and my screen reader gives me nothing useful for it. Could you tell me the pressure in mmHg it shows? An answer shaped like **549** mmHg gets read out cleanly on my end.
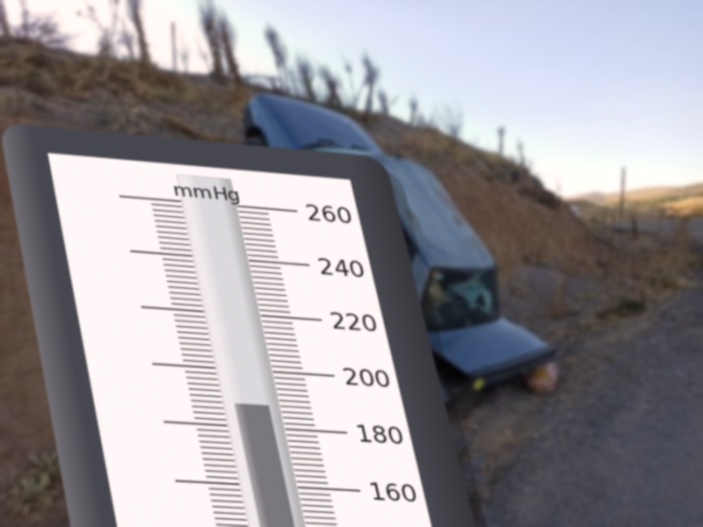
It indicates **188** mmHg
